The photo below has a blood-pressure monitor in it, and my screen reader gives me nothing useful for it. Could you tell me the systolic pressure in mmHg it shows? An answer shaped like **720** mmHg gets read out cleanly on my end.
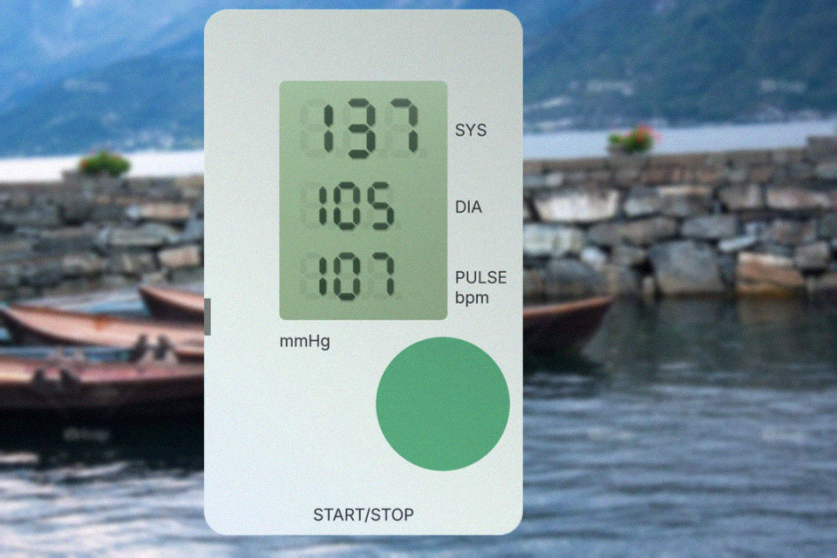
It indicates **137** mmHg
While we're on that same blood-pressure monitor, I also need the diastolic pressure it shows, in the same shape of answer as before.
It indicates **105** mmHg
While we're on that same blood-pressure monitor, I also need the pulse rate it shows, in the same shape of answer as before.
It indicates **107** bpm
